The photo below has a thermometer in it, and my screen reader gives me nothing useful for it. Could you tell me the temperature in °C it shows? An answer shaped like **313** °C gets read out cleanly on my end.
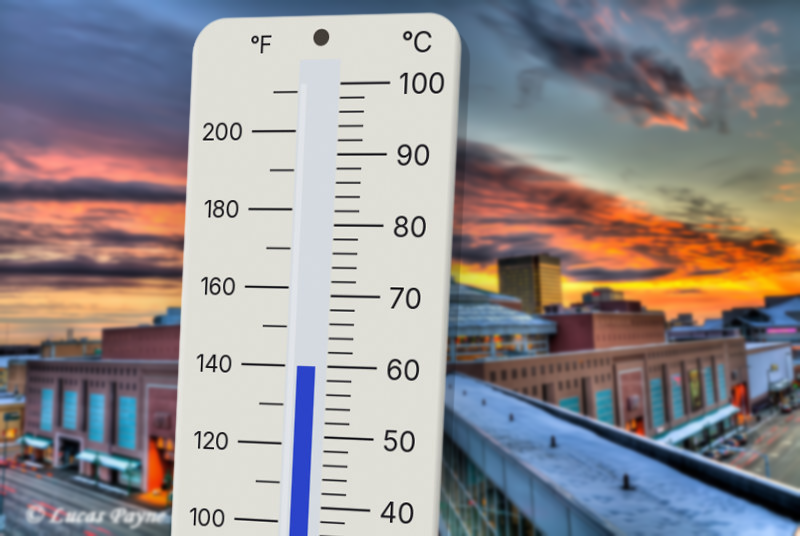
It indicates **60** °C
